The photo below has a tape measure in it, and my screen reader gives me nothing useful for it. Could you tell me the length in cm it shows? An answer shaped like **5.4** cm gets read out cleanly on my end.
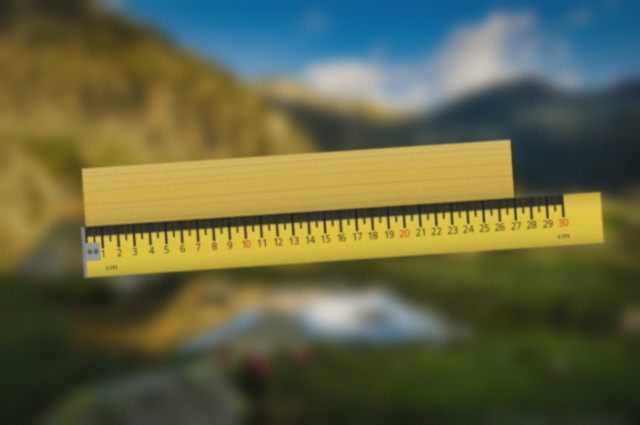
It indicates **27** cm
